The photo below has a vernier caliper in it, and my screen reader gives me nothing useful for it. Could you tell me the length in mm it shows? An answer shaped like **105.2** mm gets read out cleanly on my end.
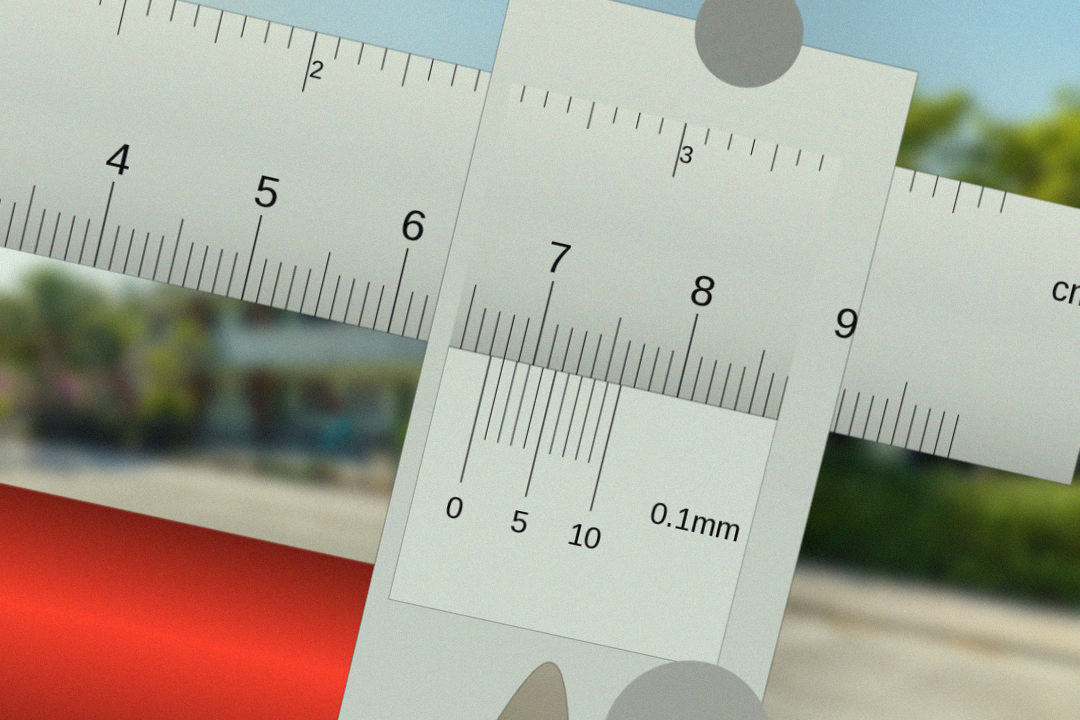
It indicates **67.1** mm
